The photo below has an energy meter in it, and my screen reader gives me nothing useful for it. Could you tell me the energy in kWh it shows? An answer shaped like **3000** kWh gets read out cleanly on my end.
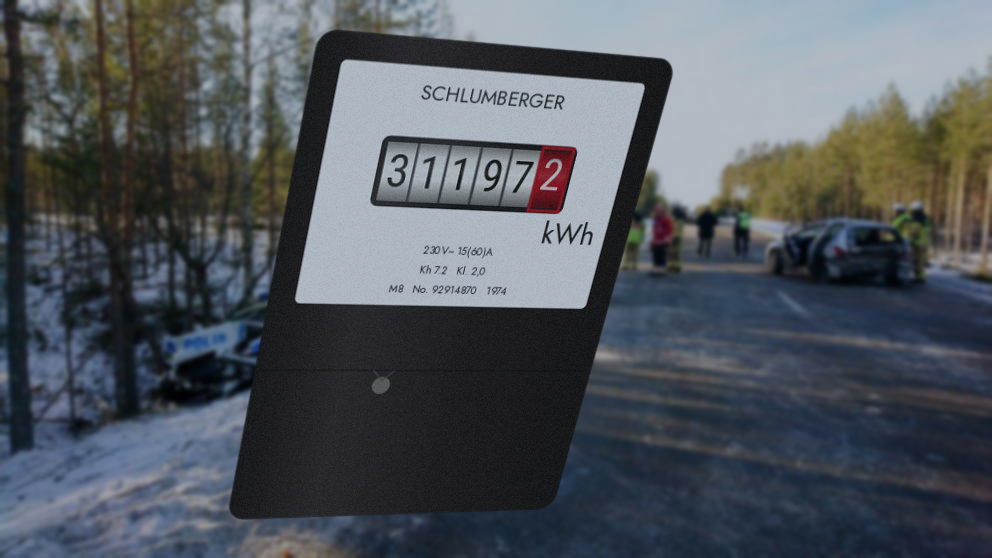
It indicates **31197.2** kWh
